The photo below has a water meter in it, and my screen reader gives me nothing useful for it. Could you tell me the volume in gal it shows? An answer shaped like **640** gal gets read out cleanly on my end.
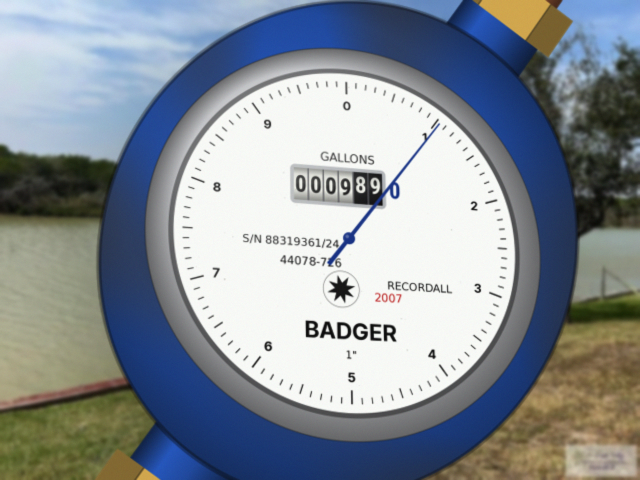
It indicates **9891.0** gal
